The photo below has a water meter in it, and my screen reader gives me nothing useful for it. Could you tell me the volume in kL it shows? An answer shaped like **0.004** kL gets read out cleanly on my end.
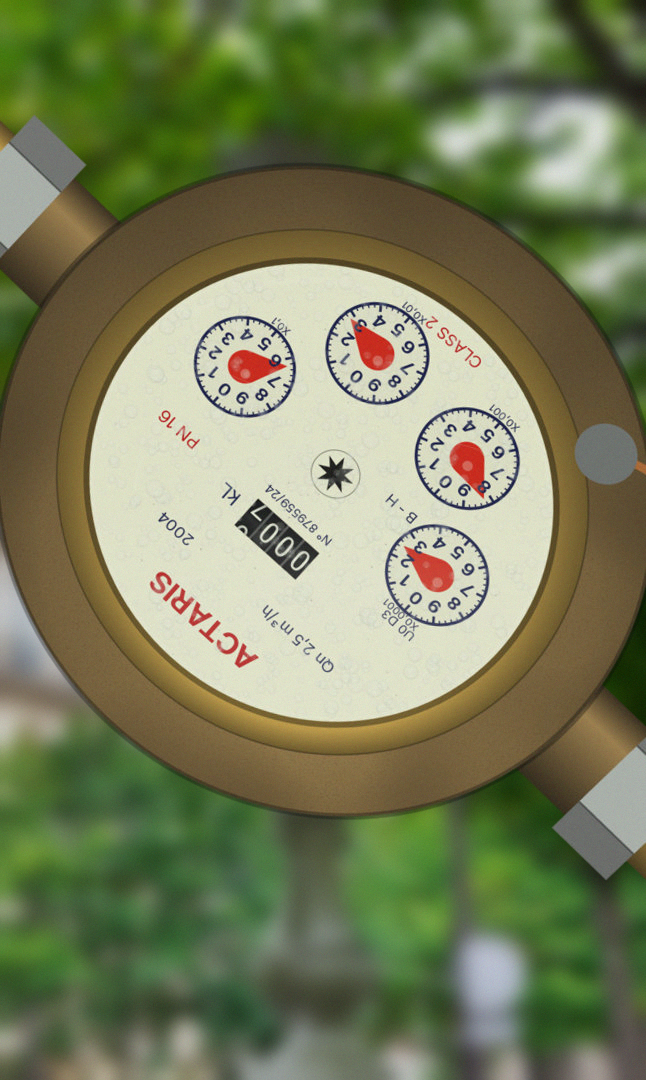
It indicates **6.6282** kL
